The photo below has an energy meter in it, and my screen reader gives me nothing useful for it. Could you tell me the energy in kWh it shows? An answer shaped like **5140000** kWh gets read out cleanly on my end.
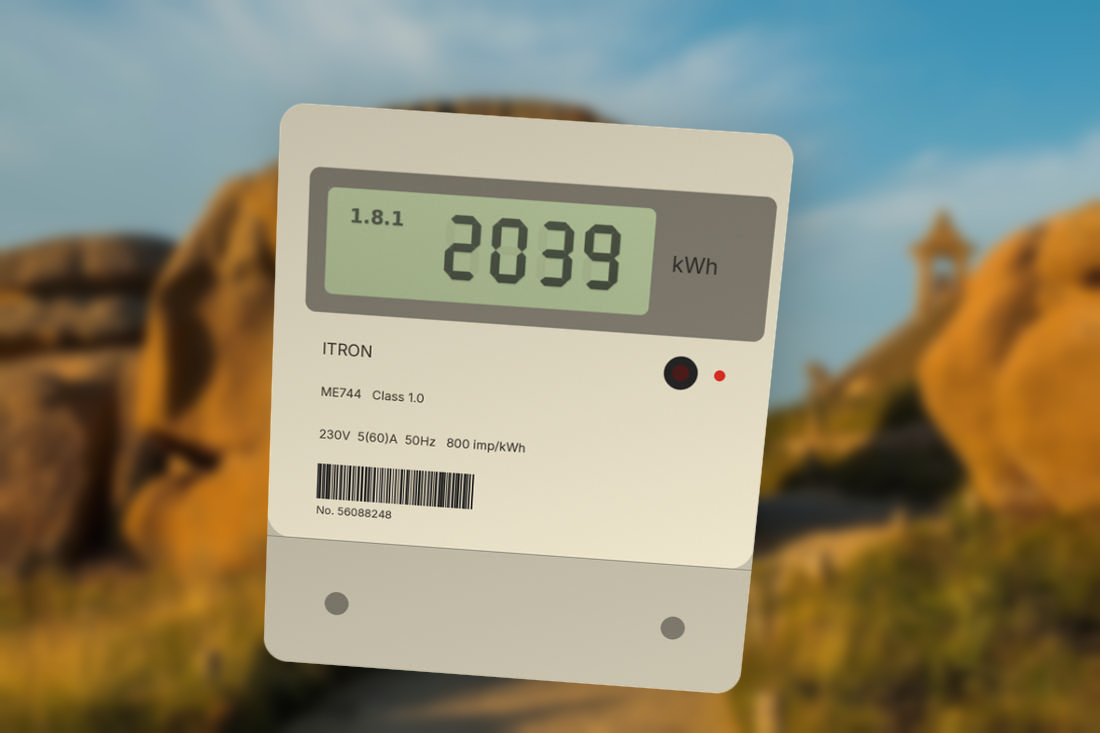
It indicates **2039** kWh
